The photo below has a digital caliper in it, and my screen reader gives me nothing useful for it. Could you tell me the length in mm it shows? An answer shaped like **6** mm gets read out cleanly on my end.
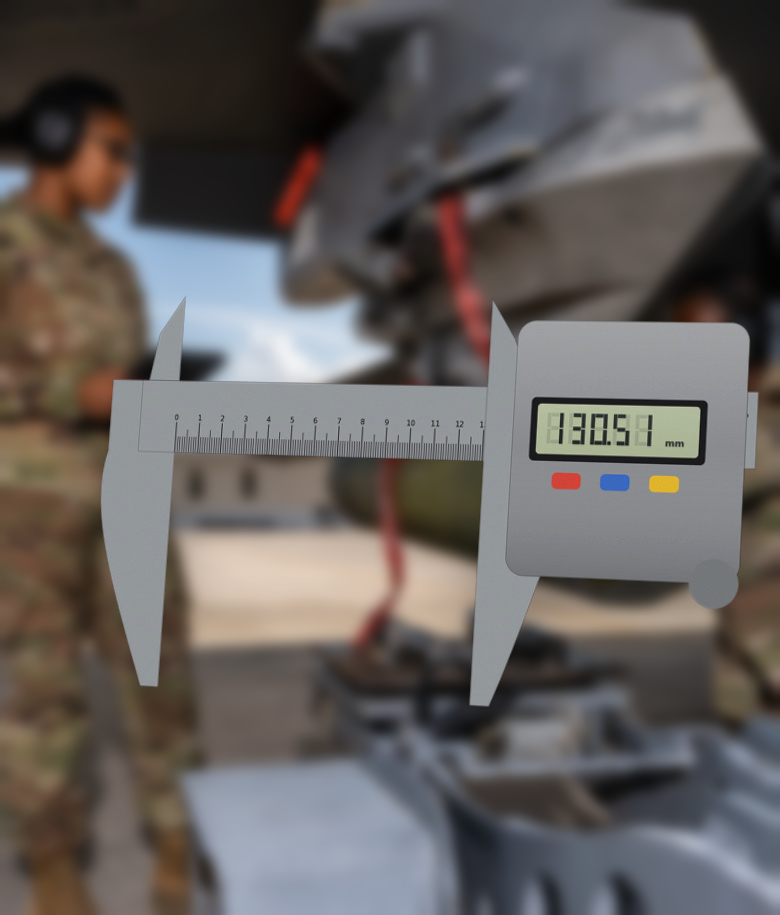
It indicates **130.51** mm
